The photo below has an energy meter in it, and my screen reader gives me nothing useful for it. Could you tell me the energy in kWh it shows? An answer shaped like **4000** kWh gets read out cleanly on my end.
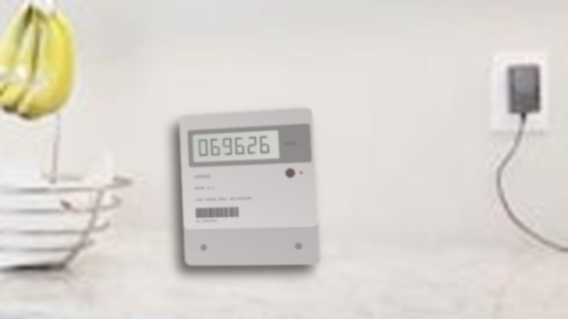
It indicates **69626** kWh
